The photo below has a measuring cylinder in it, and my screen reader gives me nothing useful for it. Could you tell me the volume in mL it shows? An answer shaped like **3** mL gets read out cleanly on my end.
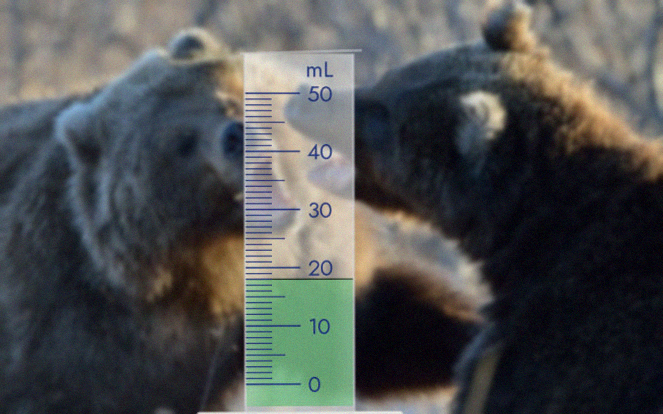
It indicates **18** mL
